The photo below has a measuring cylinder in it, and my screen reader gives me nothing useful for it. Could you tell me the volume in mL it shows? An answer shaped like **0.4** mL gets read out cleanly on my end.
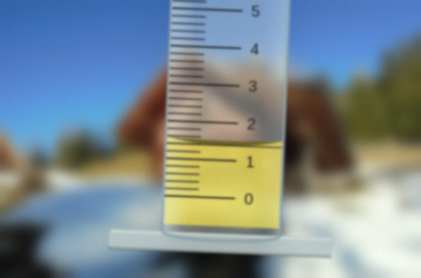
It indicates **1.4** mL
